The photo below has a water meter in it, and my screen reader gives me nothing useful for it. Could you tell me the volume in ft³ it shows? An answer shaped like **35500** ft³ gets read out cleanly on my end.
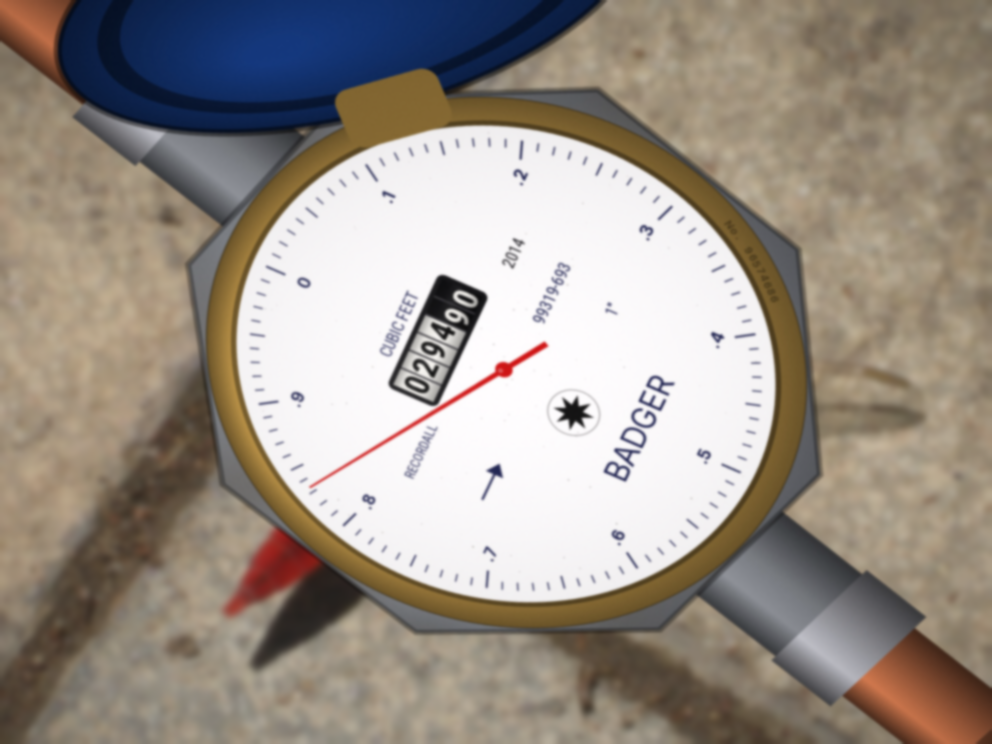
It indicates **29489.83** ft³
